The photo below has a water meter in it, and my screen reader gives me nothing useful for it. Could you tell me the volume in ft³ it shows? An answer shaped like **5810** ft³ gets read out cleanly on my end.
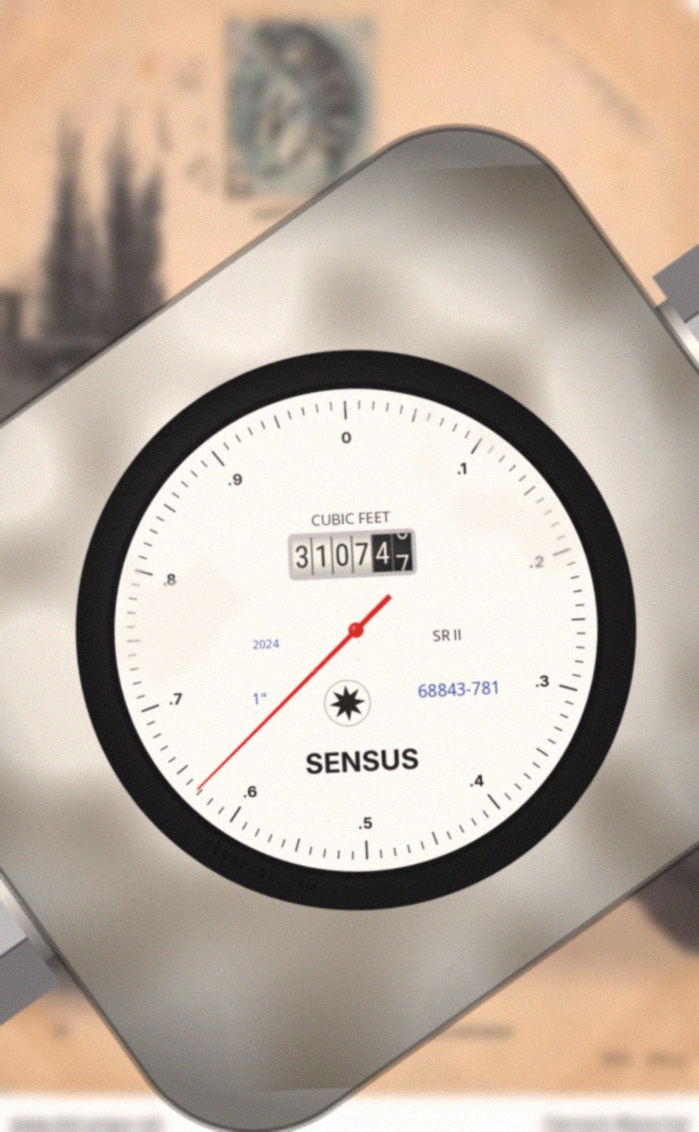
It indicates **310746.63** ft³
